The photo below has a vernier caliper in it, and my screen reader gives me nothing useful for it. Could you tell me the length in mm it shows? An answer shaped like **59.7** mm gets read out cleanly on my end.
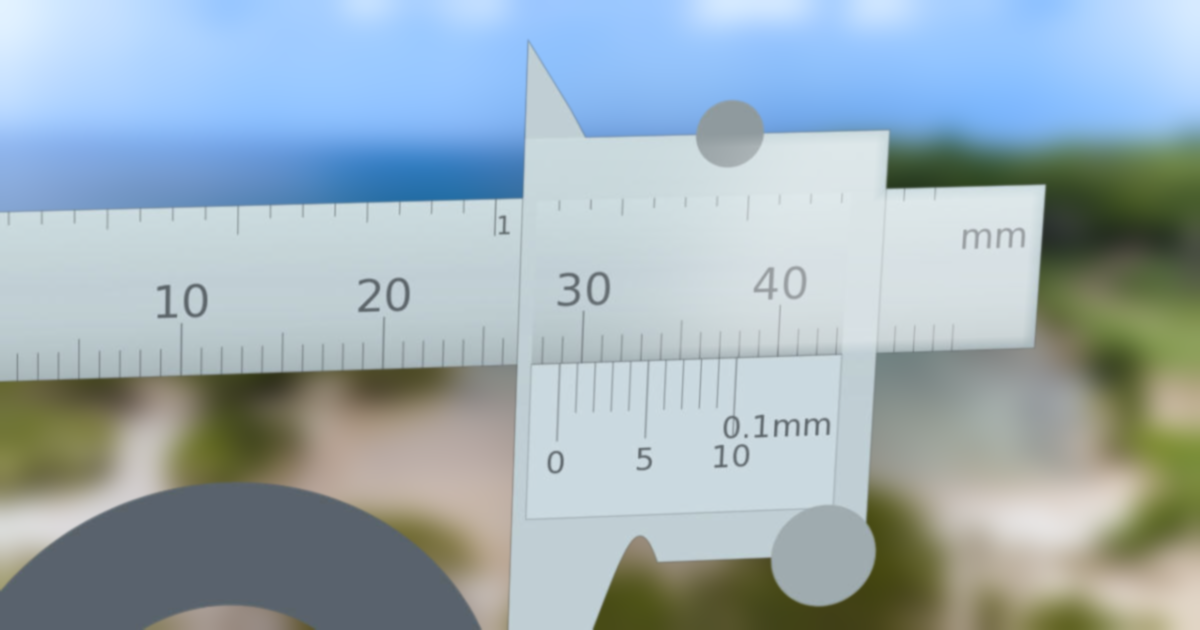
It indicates **28.9** mm
